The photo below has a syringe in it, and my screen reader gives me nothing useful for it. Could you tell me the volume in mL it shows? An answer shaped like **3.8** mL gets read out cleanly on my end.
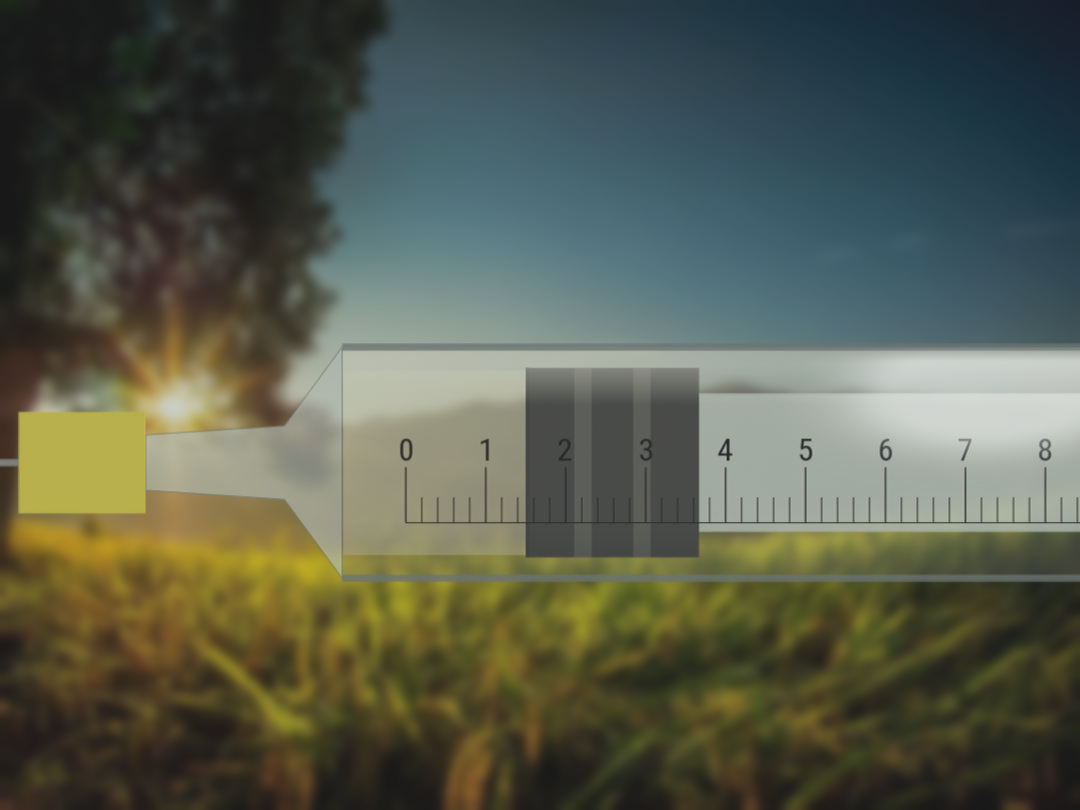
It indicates **1.5** mL
